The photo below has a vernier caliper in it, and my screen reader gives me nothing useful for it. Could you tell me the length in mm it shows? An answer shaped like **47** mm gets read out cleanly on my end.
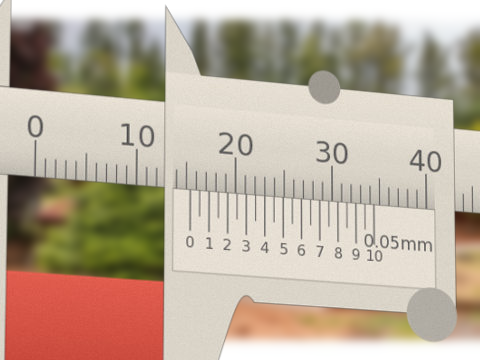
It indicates **15.4** mm
